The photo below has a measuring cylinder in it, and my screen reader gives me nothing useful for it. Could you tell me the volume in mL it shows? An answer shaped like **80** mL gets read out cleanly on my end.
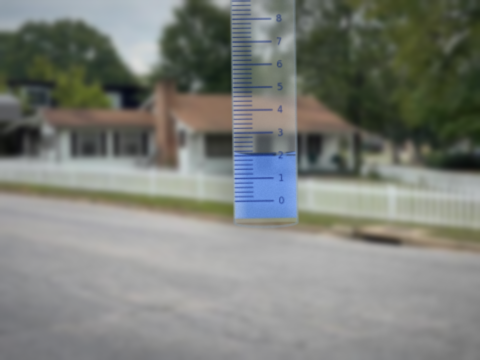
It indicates **2** mL
